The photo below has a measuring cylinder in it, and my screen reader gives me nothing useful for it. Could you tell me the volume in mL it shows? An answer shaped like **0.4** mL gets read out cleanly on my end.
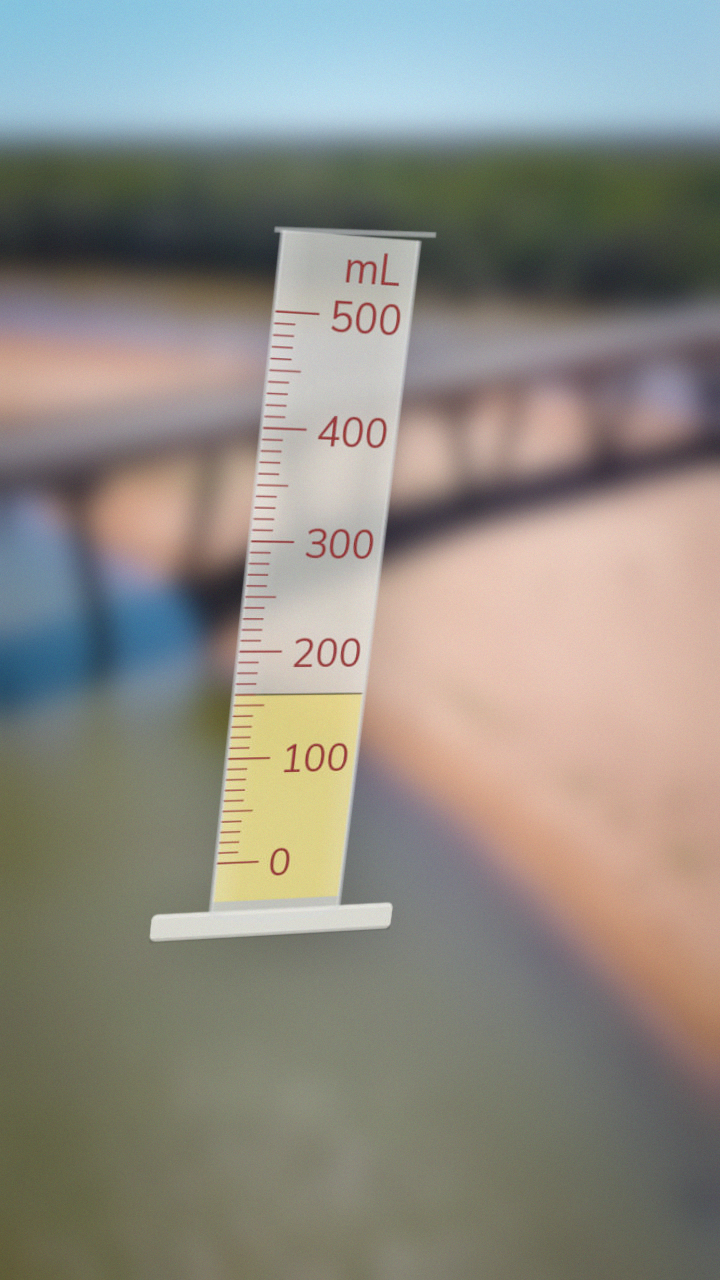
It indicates **160** mL
